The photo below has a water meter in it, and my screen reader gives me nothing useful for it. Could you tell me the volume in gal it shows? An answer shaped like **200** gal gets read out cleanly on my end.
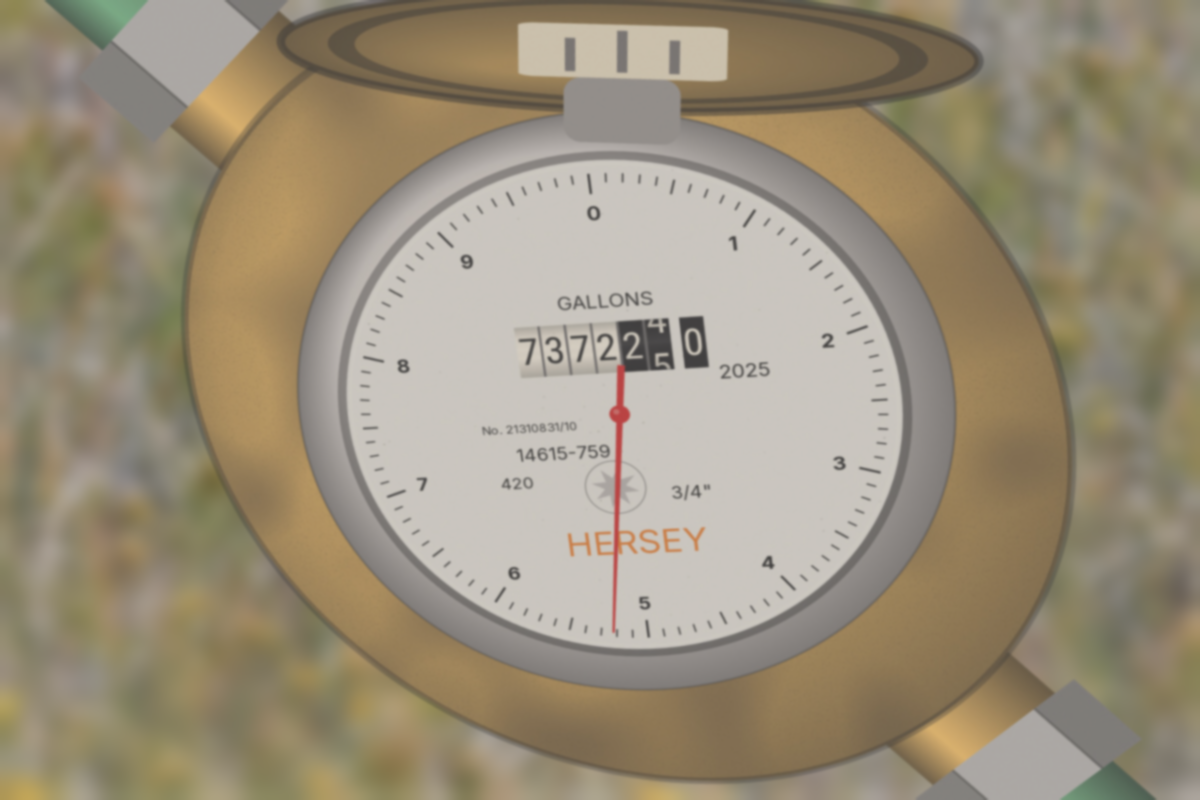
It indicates **7372245.2** gal
